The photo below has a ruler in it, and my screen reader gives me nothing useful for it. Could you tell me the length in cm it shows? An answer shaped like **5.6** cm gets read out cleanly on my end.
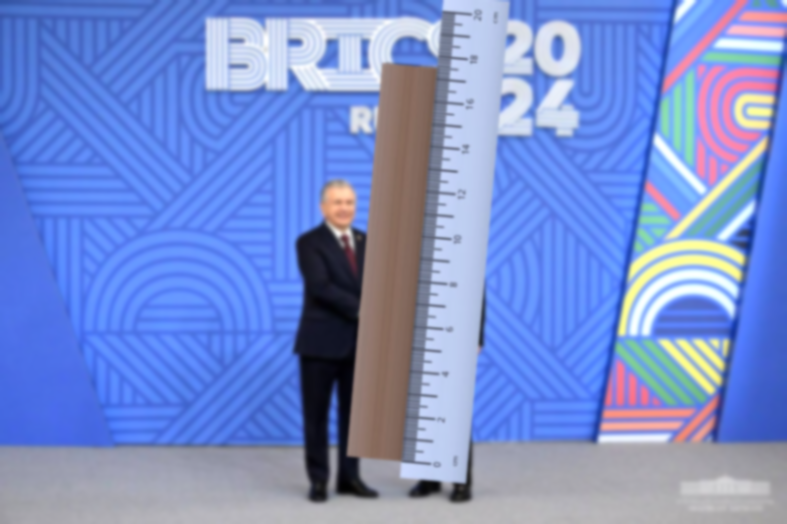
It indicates **17.5** cm
